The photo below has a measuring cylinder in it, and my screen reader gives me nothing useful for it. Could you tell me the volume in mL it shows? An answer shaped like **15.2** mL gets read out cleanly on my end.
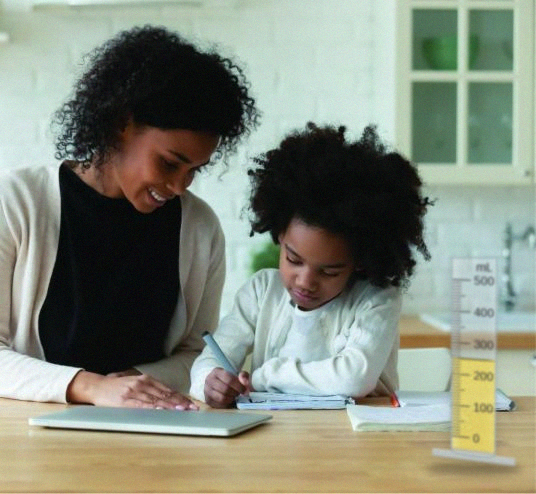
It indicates **250** mL
